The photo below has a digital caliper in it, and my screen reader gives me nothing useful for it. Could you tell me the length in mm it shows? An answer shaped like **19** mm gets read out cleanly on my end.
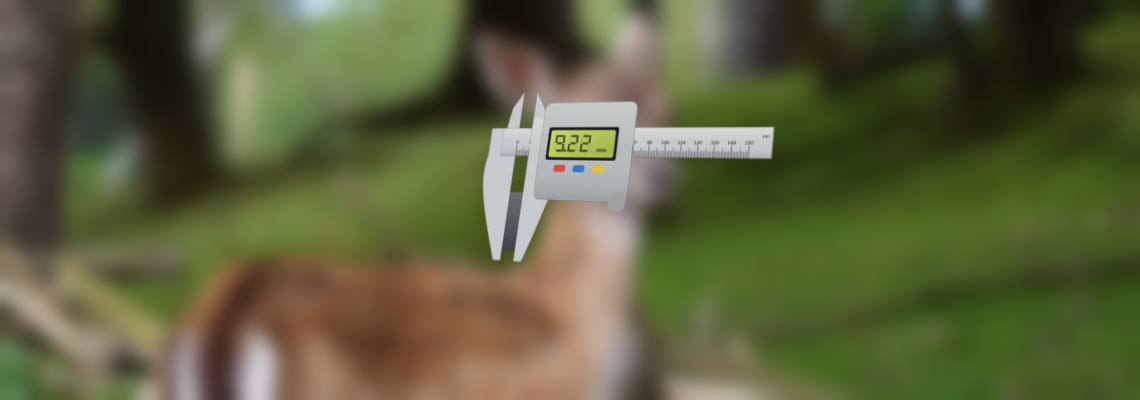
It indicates **9.22** mm
